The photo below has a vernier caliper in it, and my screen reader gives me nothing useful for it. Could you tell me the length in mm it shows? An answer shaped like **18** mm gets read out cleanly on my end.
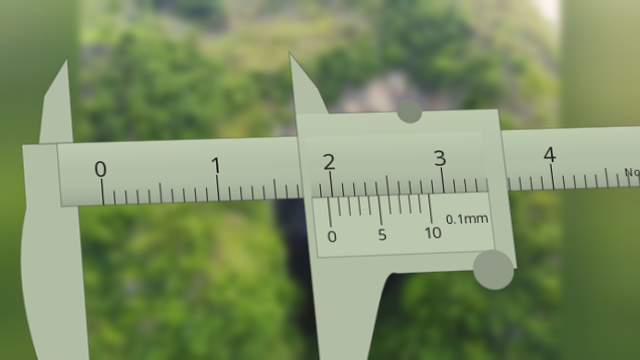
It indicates **19.6** mm
